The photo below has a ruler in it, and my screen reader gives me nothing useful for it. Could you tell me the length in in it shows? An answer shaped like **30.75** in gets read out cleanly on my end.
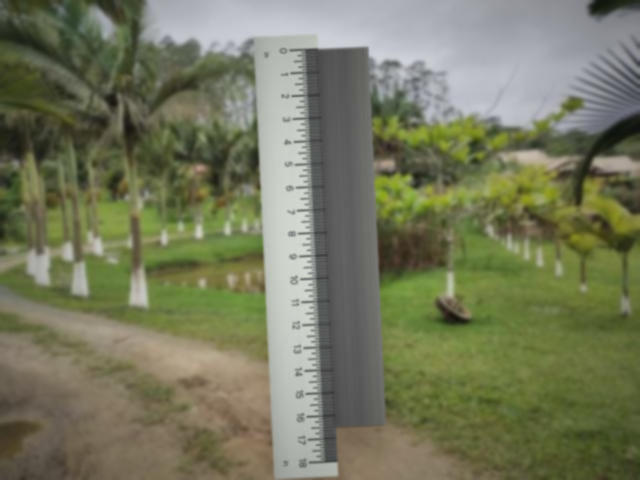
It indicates **16.5** in
